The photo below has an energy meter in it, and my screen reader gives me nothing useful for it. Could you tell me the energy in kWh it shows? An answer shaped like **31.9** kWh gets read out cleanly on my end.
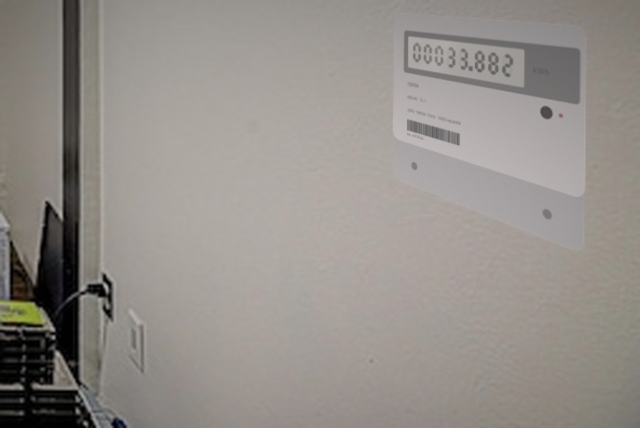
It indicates **33.882** kWh
